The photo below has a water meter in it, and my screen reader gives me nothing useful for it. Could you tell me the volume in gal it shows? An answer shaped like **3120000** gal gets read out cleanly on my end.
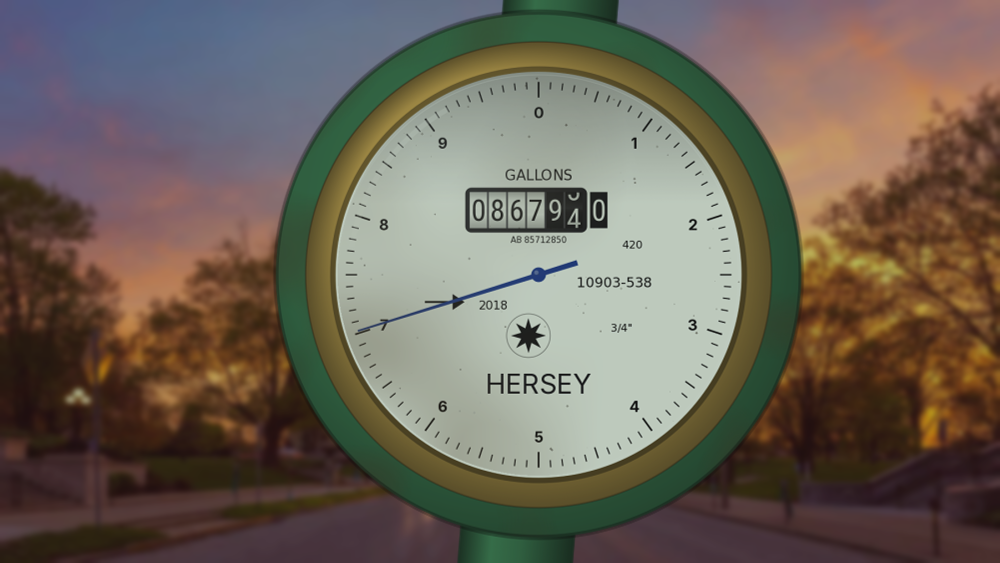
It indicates **867937.0** gal
